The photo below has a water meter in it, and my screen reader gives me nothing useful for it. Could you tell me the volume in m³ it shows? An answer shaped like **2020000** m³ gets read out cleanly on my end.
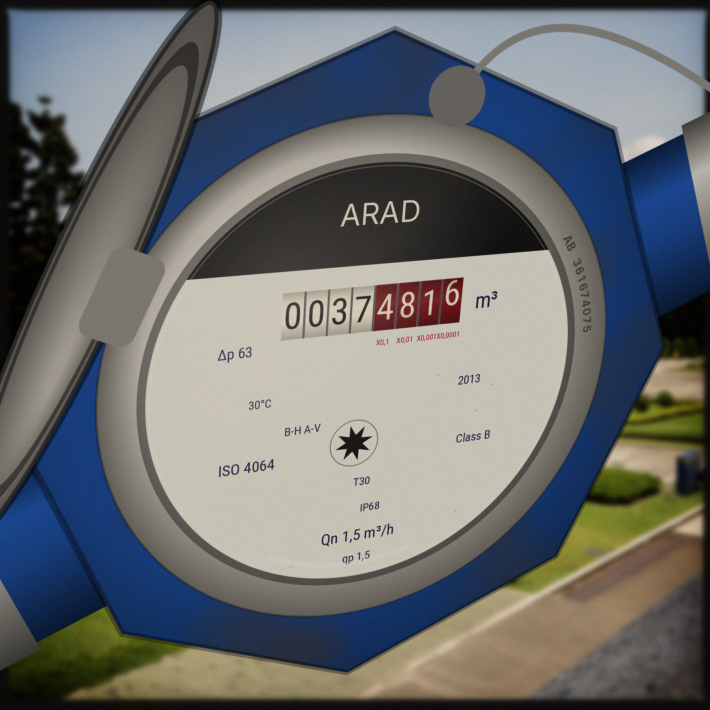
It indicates **37.4816** m³
